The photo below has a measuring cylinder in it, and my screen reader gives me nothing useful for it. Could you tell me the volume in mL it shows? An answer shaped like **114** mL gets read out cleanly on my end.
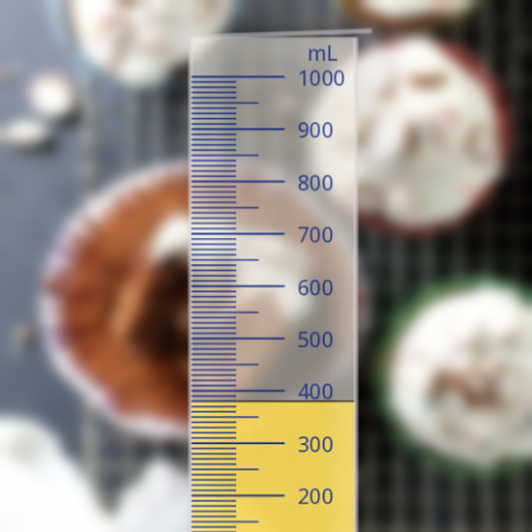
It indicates **380** mL
